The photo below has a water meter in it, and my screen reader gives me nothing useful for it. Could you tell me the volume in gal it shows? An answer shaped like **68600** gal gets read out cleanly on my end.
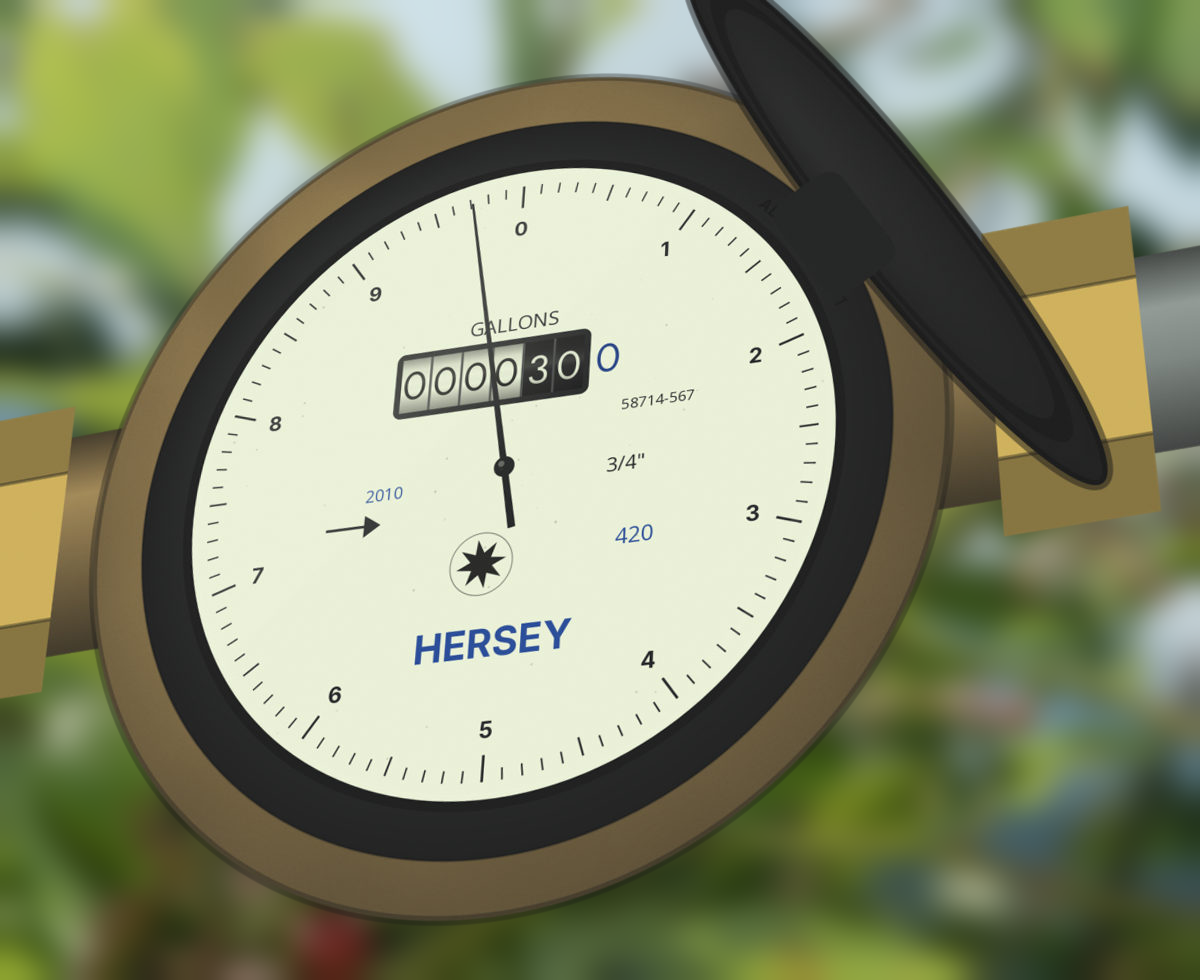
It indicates **299.7** gal
